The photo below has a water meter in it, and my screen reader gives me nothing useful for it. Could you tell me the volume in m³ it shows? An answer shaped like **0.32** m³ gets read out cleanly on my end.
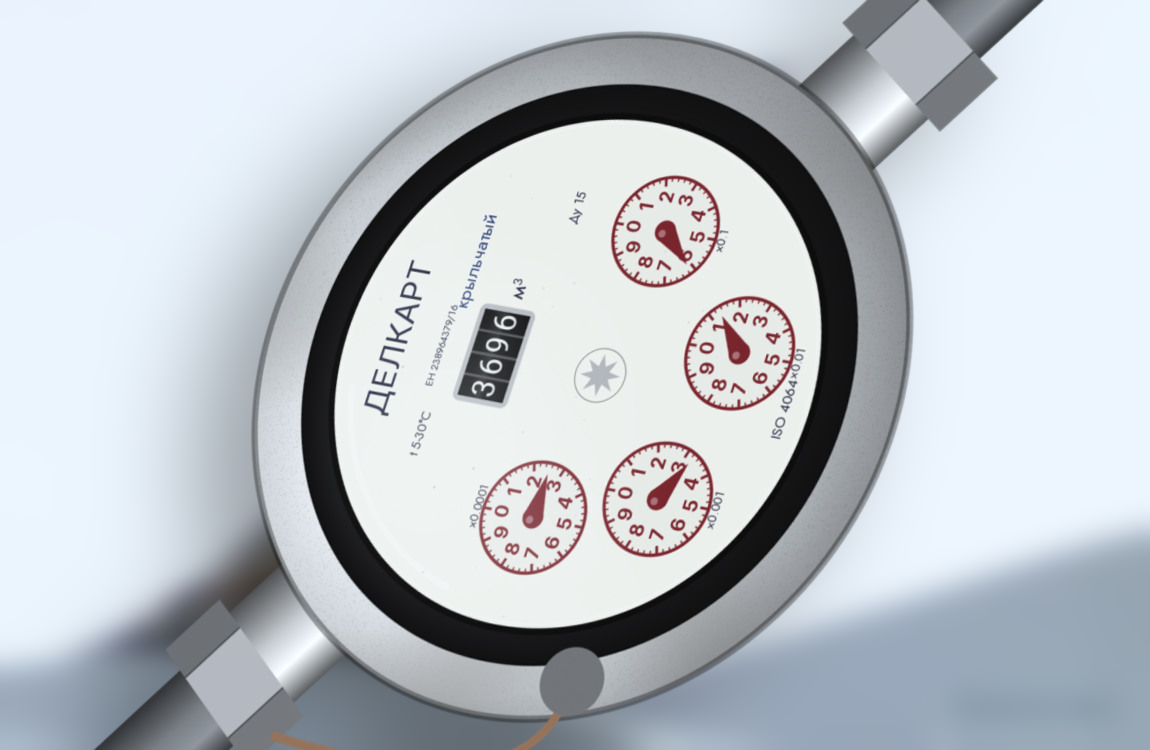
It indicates **3696.6132** m³
